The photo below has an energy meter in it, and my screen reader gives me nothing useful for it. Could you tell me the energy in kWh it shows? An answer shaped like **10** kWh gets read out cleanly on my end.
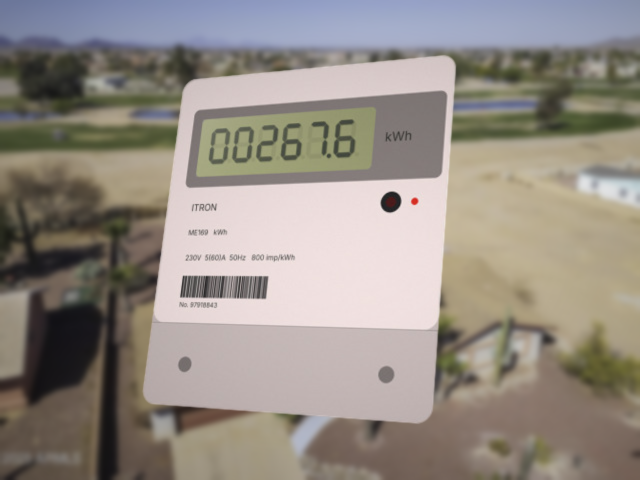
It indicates **267.6** kWh
